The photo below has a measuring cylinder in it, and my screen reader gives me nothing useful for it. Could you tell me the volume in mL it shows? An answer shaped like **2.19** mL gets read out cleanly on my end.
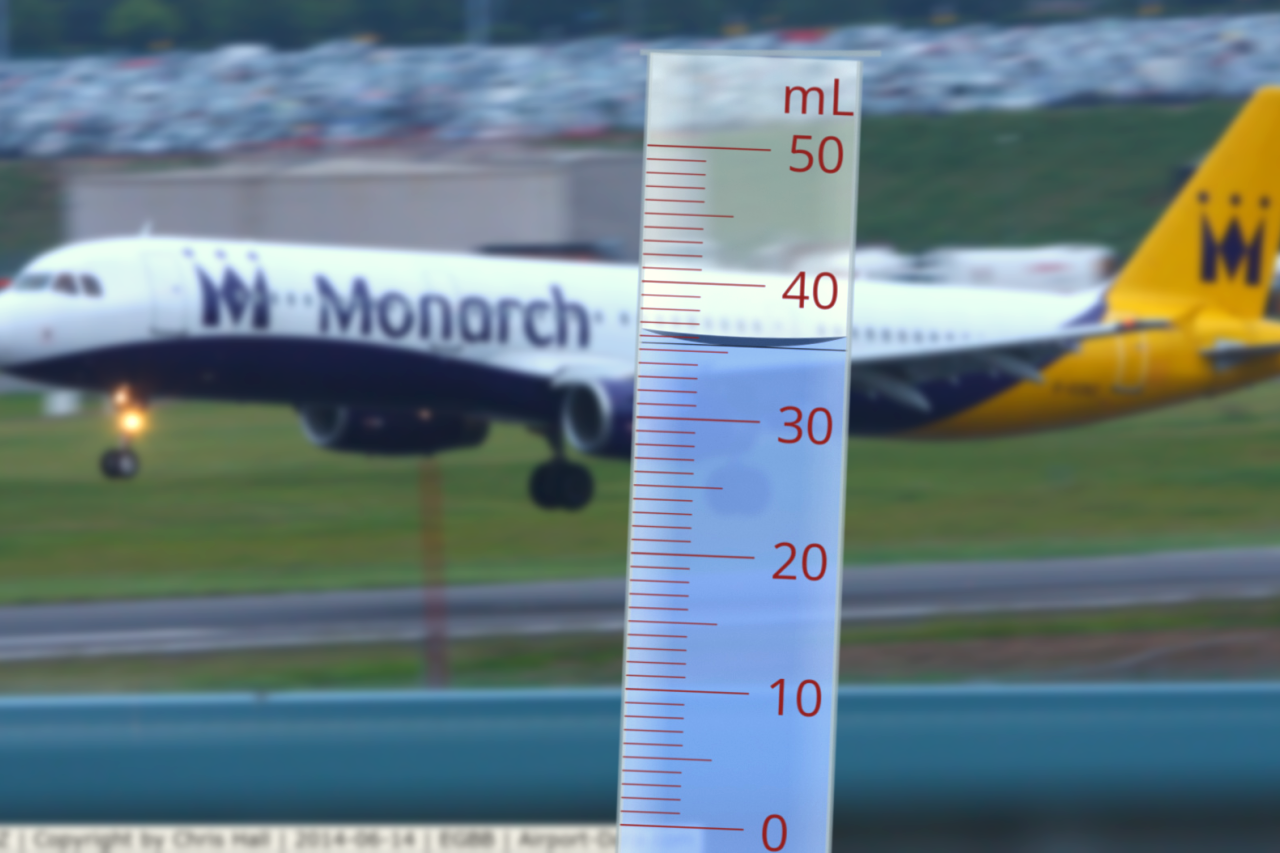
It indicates **35.5** mL
